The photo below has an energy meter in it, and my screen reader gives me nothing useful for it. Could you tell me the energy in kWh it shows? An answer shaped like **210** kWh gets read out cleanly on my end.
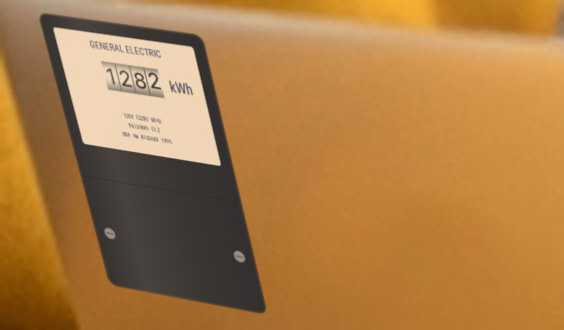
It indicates **1282** kWh
